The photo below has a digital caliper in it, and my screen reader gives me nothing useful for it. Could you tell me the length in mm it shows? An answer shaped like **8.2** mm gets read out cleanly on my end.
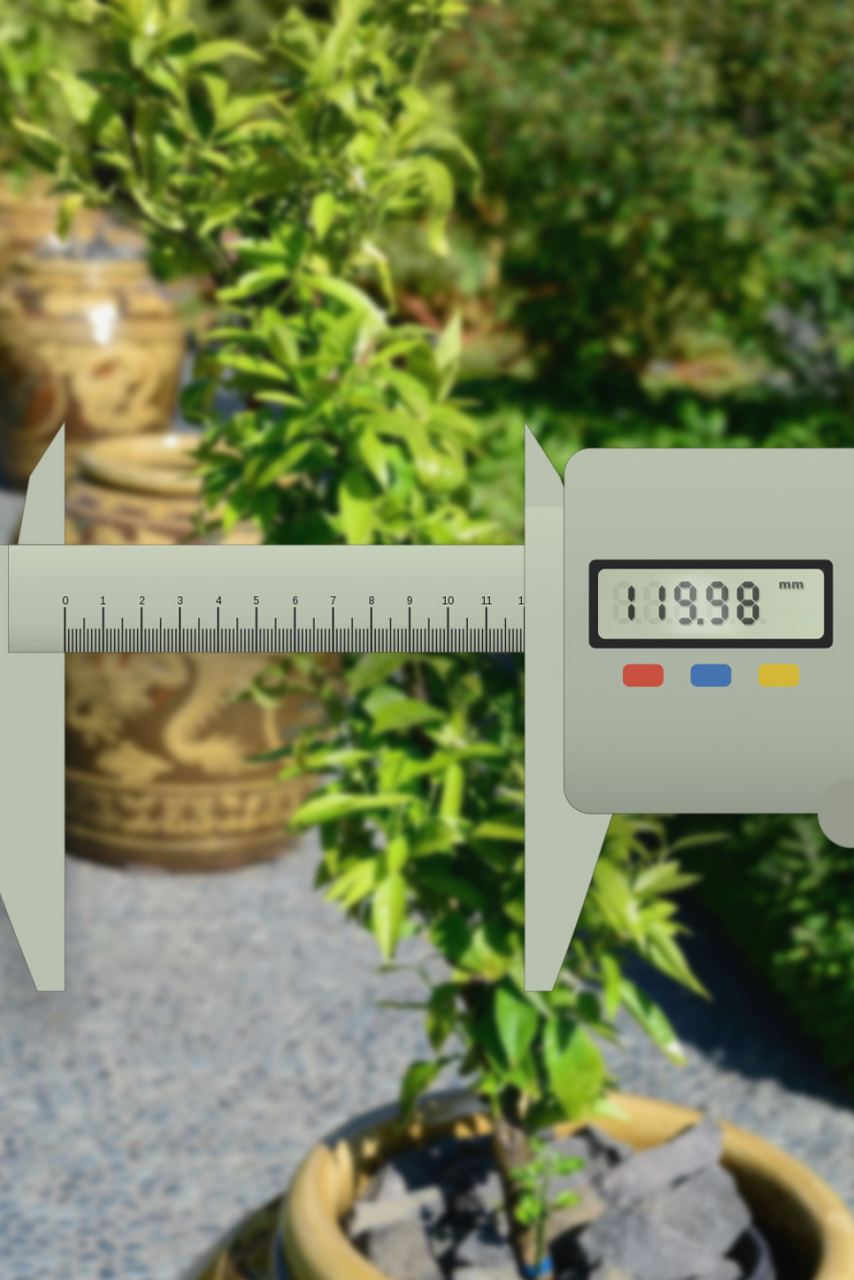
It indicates **119.98** mm
